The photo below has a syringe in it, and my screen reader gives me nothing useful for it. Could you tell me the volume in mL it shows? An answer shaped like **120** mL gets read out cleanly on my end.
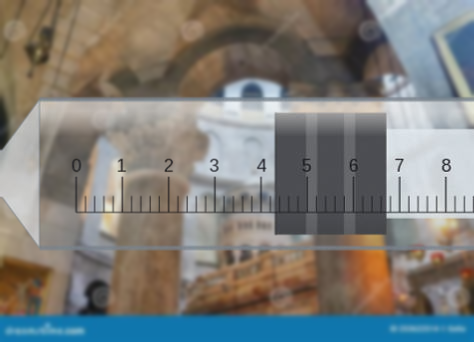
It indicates **4.3** mL
